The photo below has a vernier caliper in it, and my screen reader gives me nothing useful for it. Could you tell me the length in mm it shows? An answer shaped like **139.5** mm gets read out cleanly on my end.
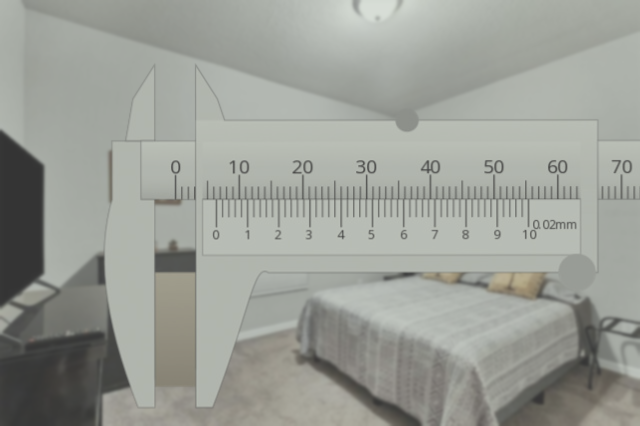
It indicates **6.4** mm
